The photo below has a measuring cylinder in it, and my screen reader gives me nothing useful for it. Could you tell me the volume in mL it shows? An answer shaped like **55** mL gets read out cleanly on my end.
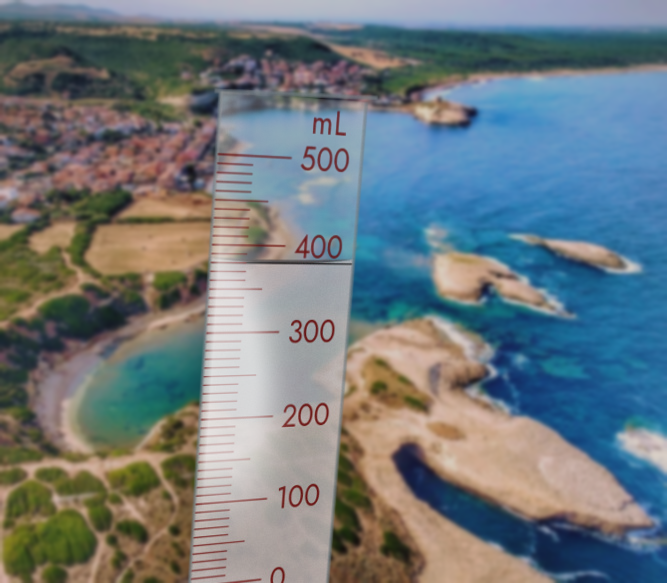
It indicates **380** mL
